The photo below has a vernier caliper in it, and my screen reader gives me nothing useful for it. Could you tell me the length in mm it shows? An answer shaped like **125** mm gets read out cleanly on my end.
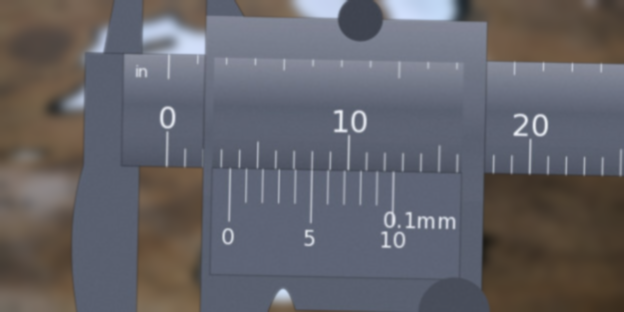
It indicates **3.5** mm
